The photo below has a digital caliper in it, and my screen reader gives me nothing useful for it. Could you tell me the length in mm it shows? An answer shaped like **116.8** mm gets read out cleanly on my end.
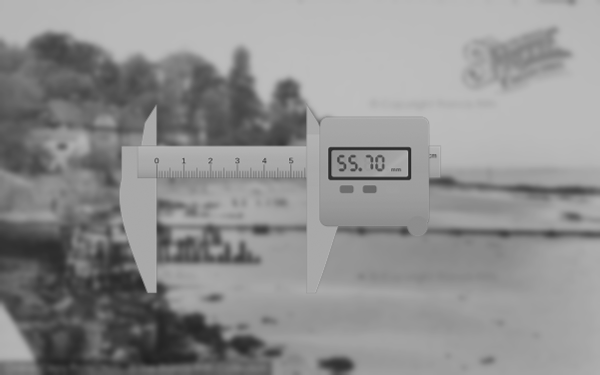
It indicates **55.70** mm
